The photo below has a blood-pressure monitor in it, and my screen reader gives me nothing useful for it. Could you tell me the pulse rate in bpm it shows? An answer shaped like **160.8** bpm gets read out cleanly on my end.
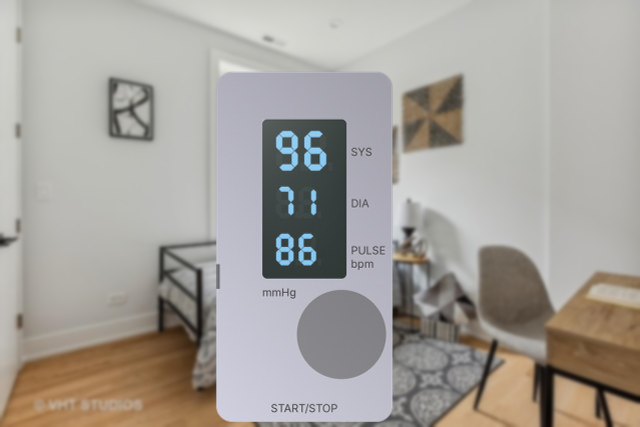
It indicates **86** bpm
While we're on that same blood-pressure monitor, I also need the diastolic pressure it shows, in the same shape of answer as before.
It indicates **71** mmHg
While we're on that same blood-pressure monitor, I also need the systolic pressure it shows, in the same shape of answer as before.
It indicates **96** mmHg
